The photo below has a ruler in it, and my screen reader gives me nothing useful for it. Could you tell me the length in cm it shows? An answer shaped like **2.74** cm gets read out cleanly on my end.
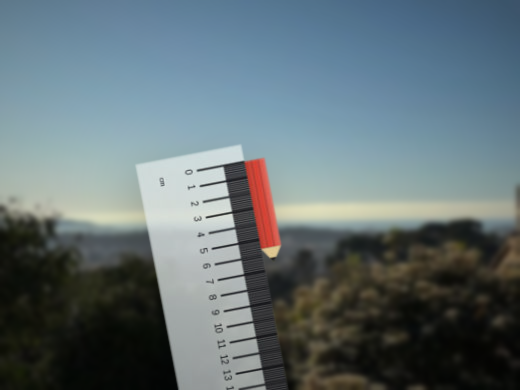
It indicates **6.5** cm
